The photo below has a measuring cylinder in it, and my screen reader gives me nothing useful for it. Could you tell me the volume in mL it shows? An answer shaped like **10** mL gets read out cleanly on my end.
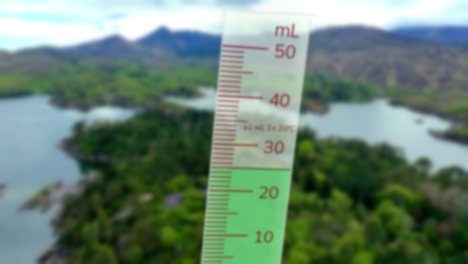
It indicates **25** mL
